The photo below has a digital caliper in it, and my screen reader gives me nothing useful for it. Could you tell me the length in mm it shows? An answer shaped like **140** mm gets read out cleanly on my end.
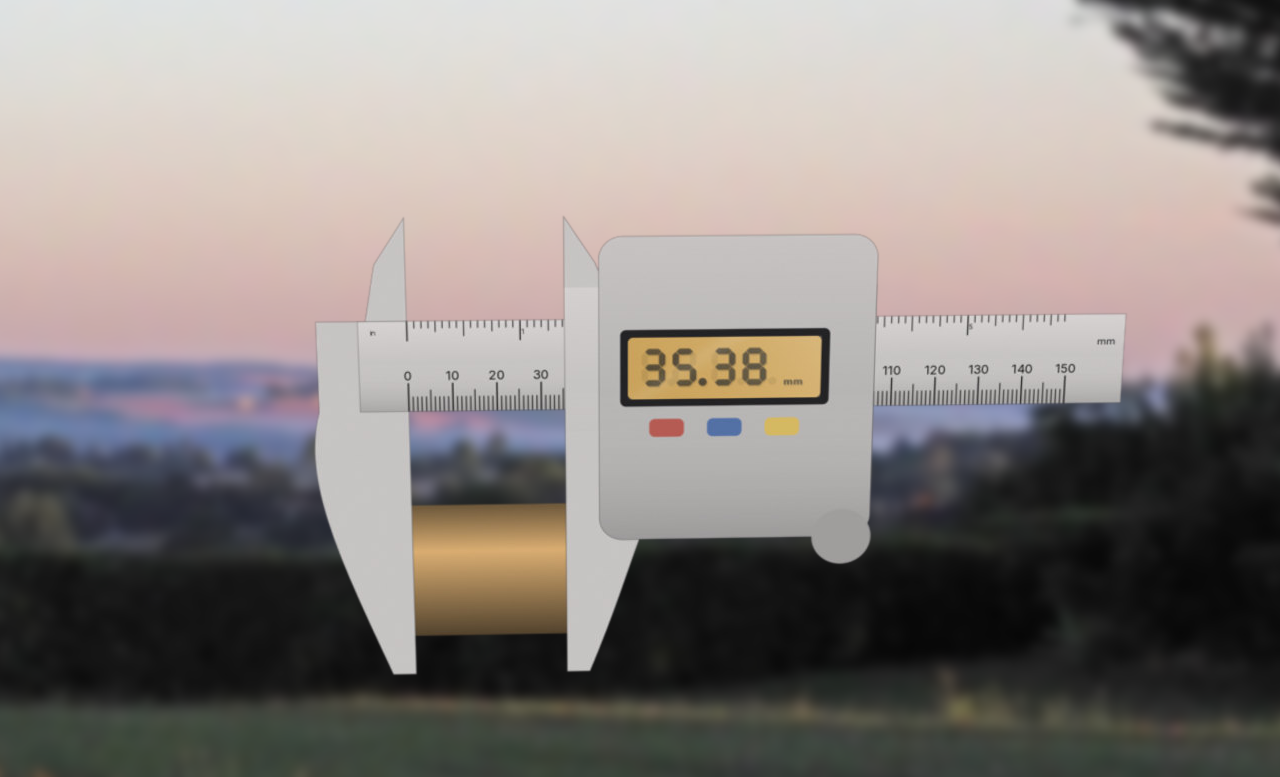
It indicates **35.38** mm
